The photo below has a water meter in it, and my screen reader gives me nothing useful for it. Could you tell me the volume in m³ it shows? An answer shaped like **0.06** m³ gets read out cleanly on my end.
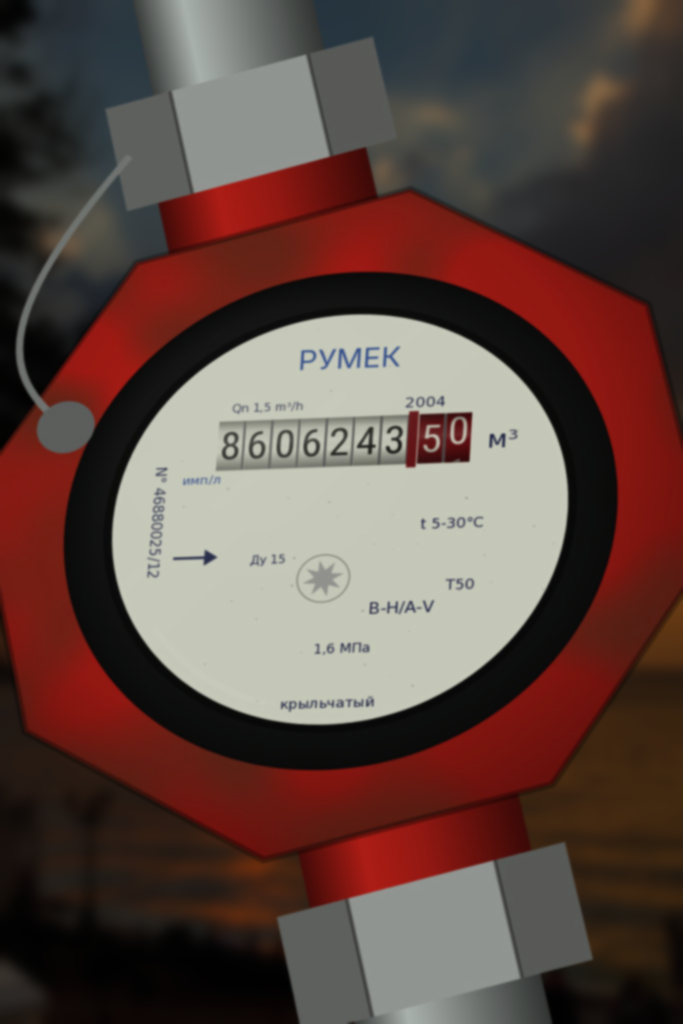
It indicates **8606243.50** m³
